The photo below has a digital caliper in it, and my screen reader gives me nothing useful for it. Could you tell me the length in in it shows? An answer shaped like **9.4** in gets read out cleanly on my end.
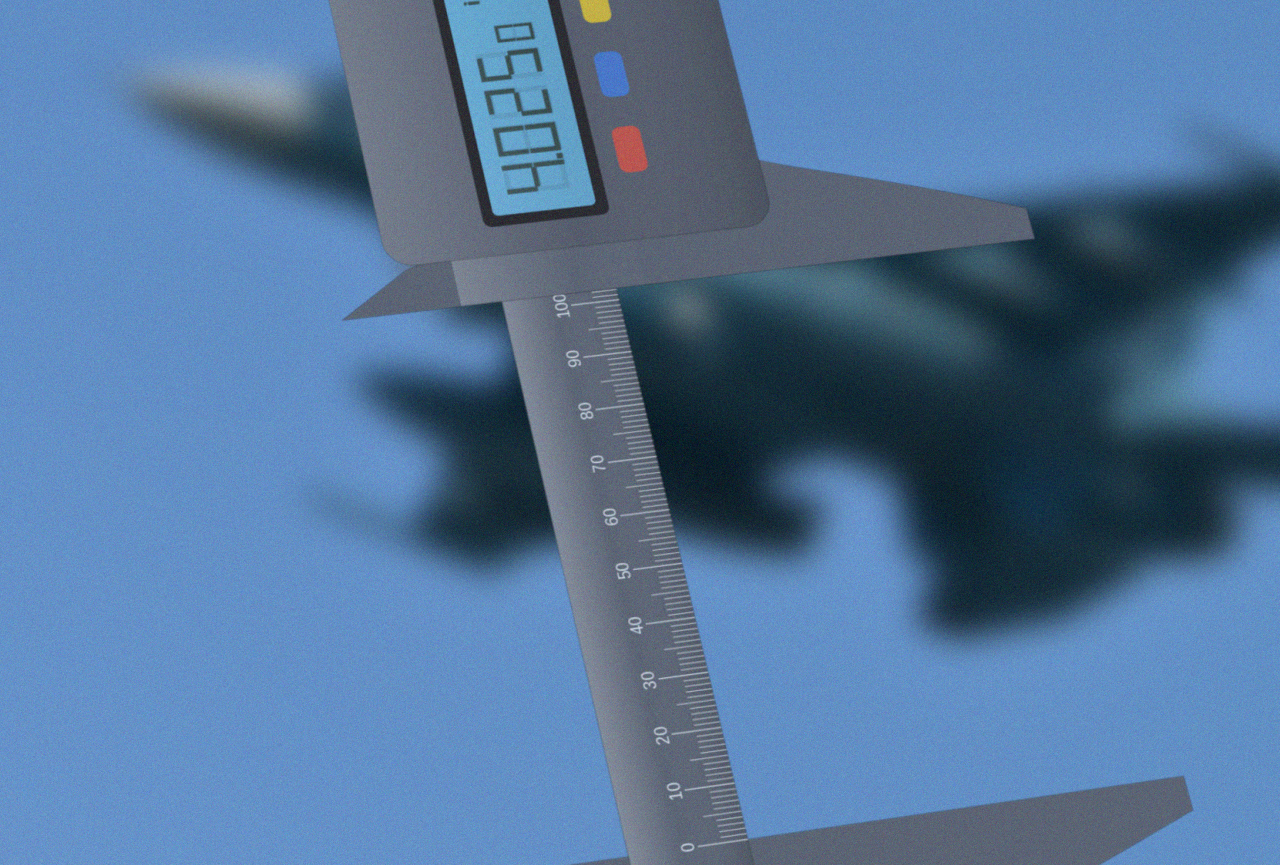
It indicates **4.0250** in
